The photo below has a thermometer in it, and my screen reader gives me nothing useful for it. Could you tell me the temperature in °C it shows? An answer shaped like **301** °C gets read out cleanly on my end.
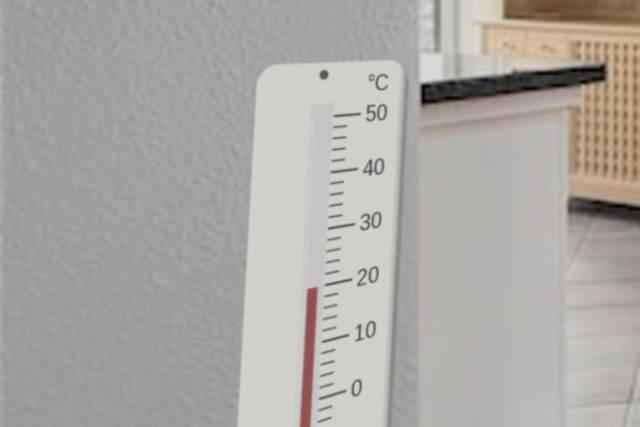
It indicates **20** °C
